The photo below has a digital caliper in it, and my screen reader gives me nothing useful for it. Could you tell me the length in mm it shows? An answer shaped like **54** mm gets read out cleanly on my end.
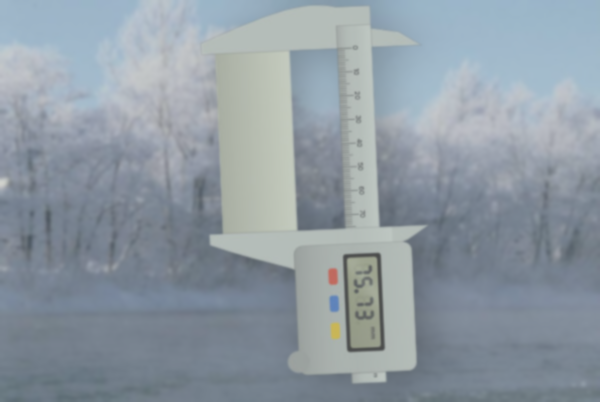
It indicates **75.73** mm
